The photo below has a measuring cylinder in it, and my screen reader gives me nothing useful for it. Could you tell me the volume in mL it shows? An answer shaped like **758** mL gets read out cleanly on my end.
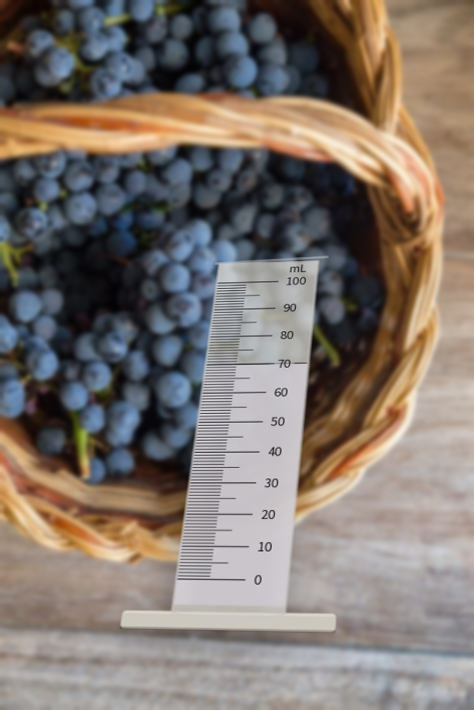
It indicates **70** mL
